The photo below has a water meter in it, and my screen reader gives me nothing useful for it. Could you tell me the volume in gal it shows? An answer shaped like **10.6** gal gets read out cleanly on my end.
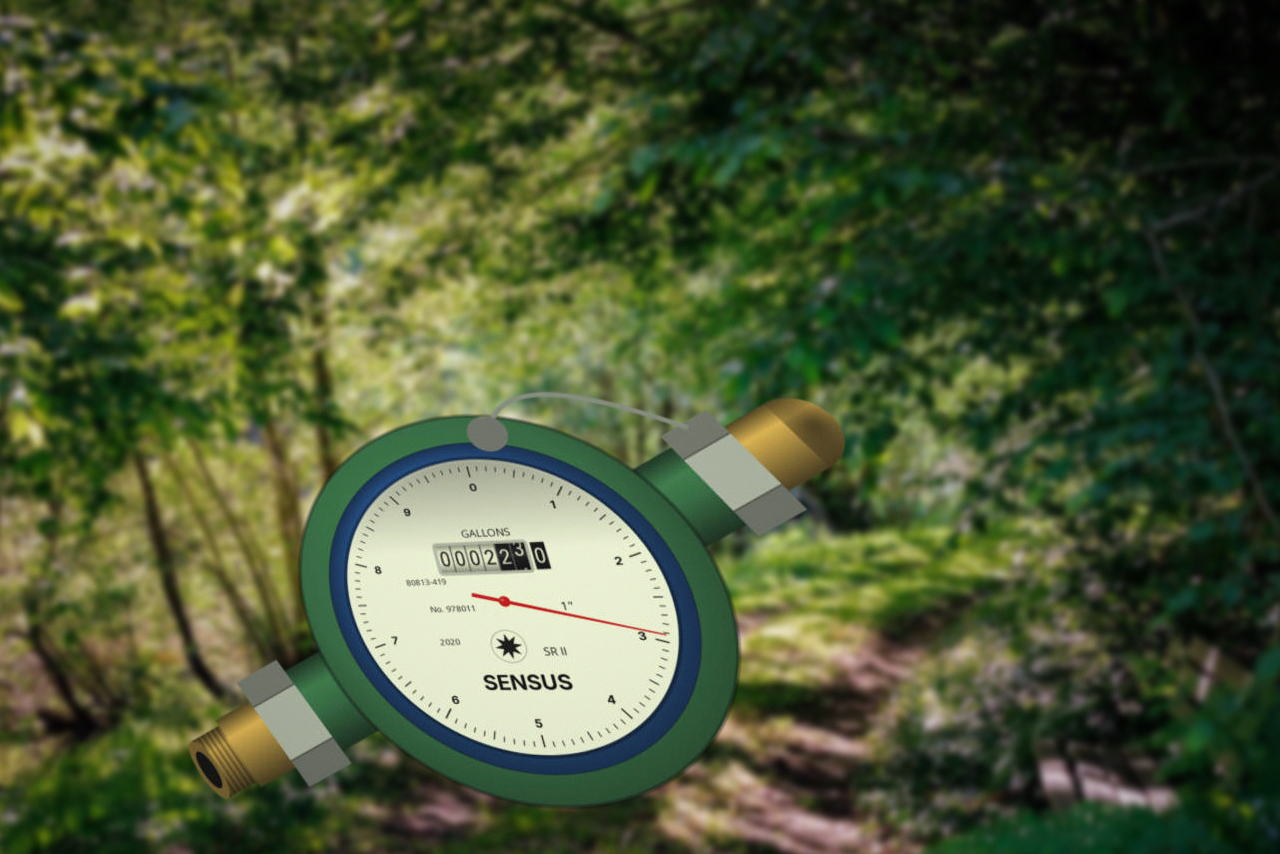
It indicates **2232.9** gal
